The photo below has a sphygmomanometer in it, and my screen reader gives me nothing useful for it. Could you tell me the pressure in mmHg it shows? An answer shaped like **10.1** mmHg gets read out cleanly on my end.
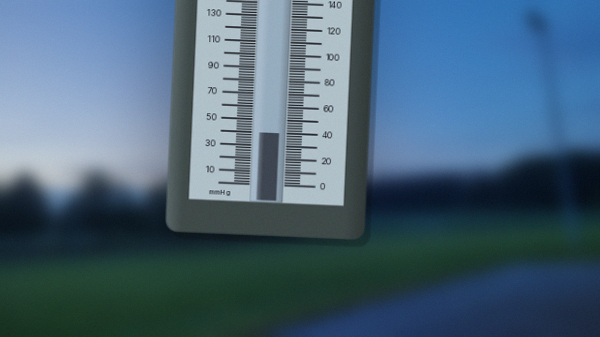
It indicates **40** mmHg
